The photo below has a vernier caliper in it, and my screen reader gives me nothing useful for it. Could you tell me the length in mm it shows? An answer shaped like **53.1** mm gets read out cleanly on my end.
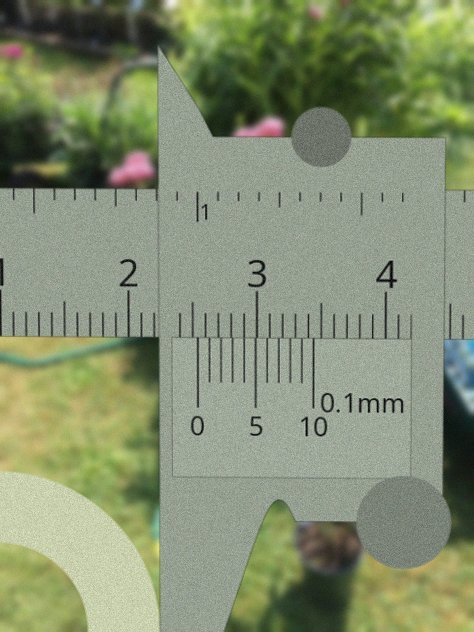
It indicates **25.4** mm
